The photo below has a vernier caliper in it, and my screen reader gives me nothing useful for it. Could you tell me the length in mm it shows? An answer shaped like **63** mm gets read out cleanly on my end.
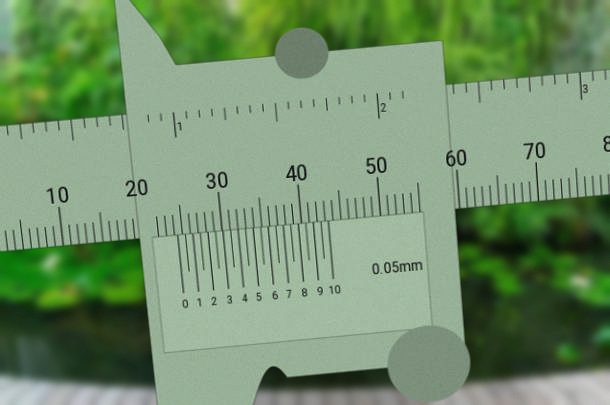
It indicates **24.4** mm
